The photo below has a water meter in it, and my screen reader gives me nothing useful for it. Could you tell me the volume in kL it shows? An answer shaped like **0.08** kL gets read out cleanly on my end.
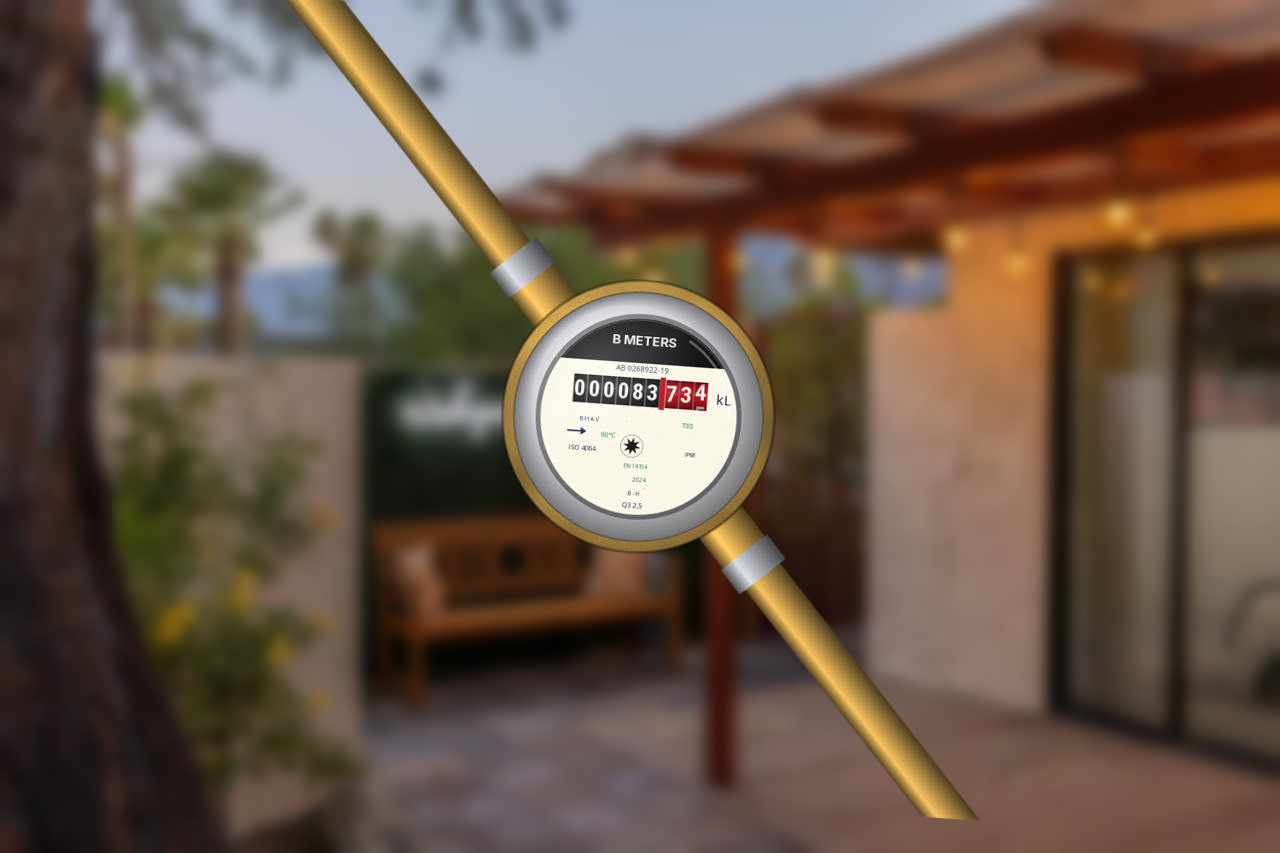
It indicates **83.734** kL
